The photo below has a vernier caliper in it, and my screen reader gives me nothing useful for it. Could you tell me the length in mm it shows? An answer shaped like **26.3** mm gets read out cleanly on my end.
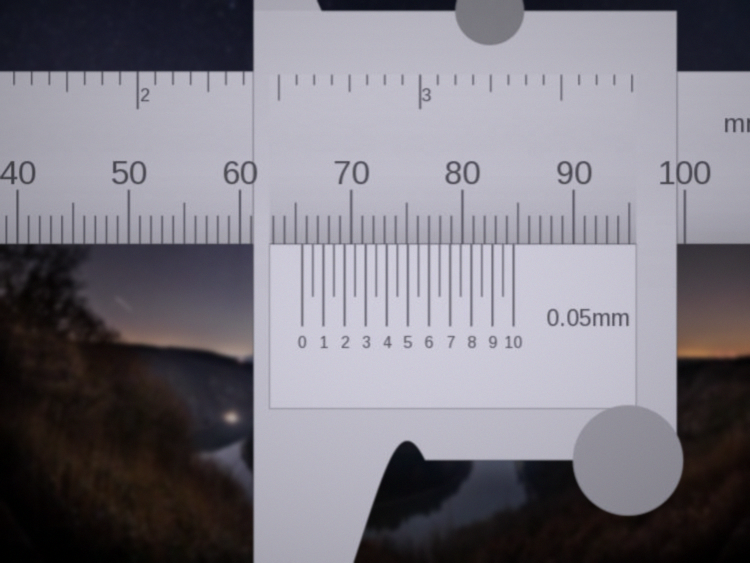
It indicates **65.6** mm
